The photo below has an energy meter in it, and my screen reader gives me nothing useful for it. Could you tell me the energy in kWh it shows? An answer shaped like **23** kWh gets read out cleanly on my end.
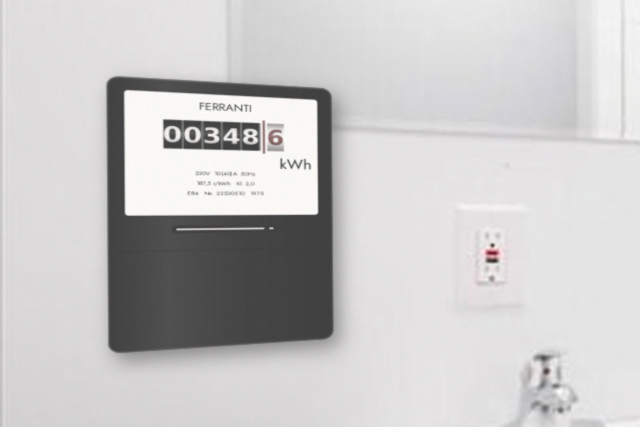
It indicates **348.6** kWh
